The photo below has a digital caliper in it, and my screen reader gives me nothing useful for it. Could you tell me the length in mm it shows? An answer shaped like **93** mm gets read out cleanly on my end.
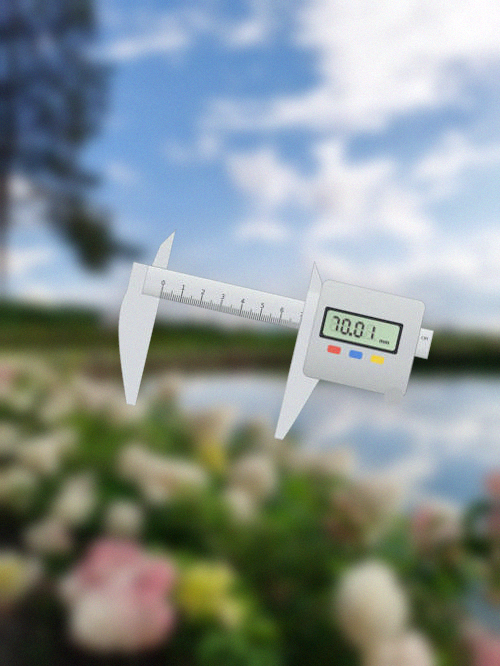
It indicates **70.01** mm
